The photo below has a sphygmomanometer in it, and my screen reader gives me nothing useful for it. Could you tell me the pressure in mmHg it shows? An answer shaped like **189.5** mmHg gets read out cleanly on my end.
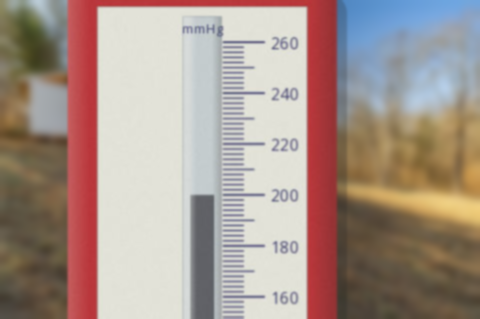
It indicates **200** mmHg
